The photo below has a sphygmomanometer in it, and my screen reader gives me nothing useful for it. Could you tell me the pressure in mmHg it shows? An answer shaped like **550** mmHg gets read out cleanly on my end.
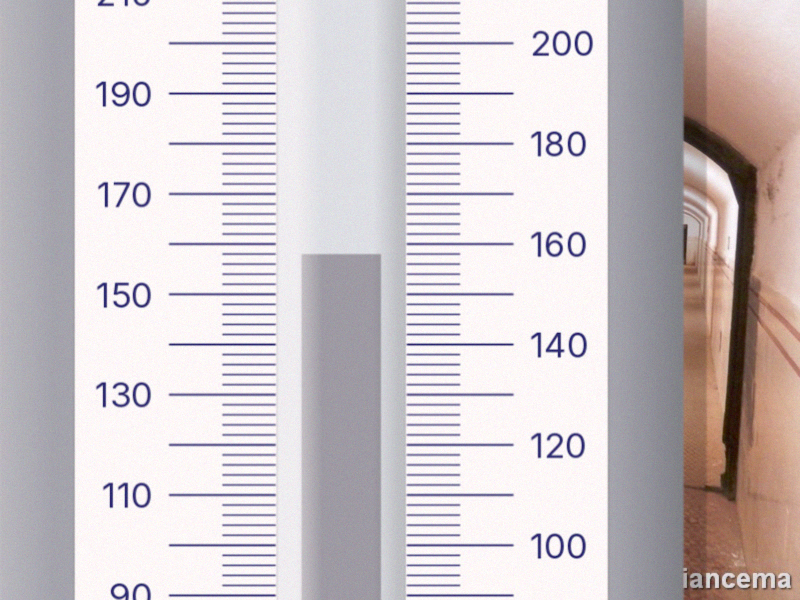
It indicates **158** mmHg
